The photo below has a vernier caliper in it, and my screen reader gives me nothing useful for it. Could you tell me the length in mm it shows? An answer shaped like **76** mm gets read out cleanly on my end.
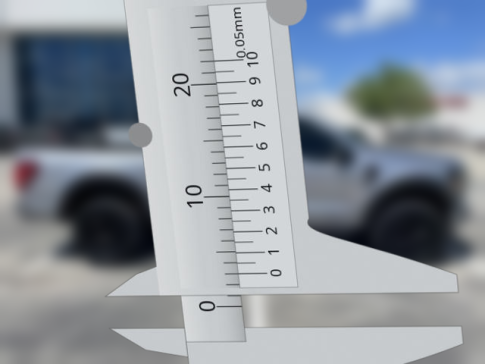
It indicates **3.0** mm
